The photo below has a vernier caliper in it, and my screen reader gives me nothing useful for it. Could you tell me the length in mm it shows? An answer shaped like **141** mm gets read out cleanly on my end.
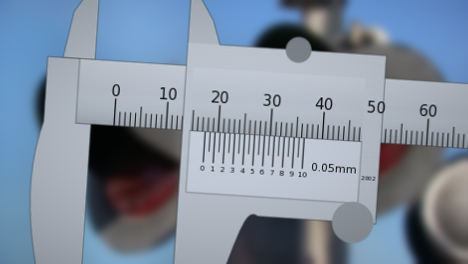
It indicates **17.5** mm
